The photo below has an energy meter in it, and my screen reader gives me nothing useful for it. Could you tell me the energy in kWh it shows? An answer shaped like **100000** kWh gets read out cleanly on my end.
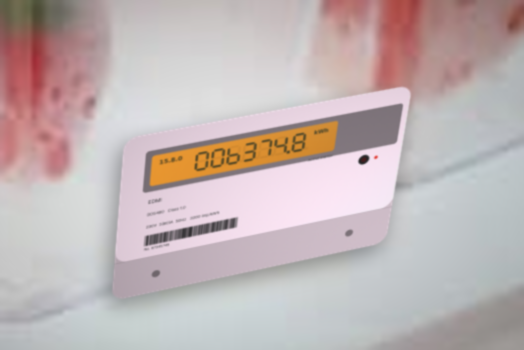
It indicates **6374.8** kWh
